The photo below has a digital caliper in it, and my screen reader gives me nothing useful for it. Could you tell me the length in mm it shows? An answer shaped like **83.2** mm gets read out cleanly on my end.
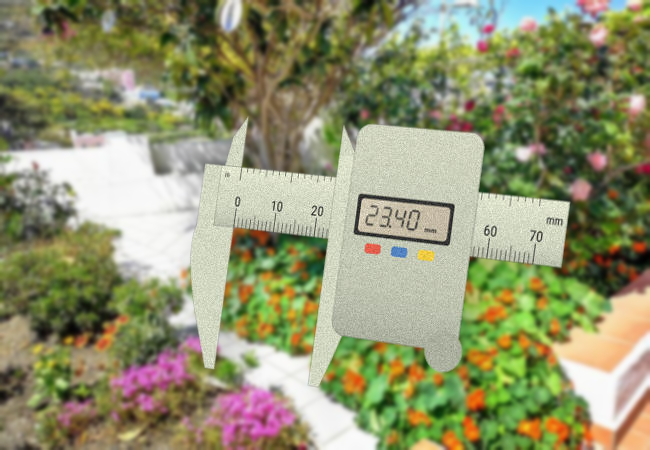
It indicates **23.40** mm
